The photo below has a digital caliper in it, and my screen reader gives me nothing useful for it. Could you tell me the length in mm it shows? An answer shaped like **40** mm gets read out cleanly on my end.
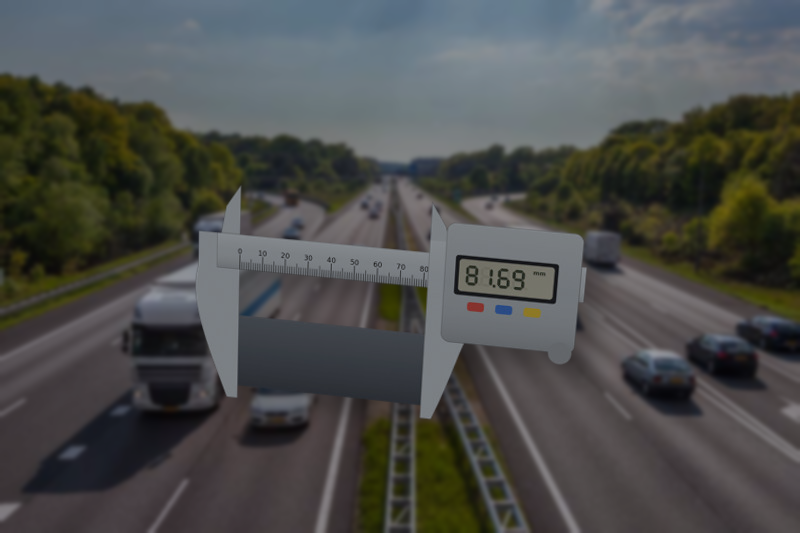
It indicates **81.69** mm
